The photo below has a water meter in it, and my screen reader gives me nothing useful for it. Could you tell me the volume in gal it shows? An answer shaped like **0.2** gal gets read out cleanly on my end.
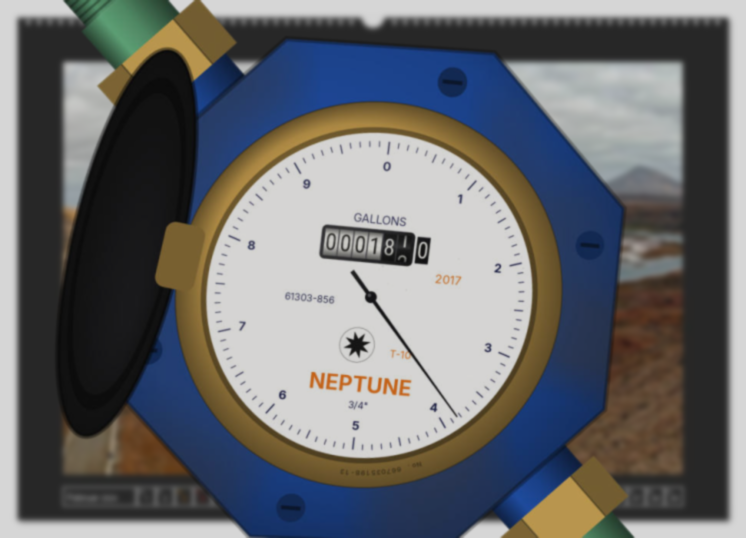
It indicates **1813.8** gal
